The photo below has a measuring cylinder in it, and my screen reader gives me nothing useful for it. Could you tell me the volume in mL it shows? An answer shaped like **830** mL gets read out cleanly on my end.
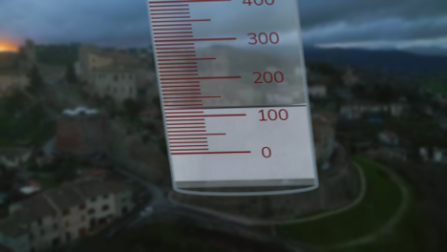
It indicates **120** mL
